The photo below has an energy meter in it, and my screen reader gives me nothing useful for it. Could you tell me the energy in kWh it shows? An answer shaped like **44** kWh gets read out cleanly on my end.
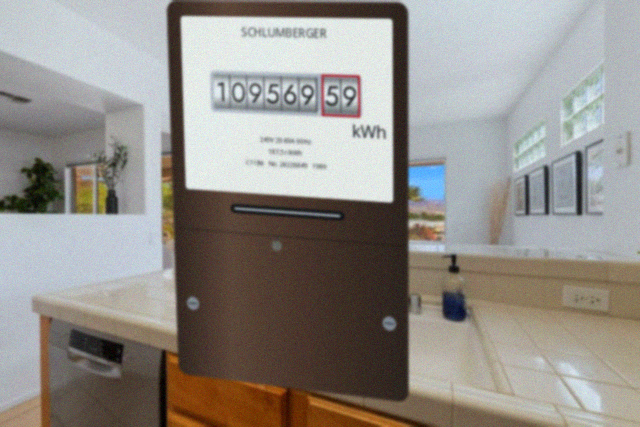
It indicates **109569.59** kWh
